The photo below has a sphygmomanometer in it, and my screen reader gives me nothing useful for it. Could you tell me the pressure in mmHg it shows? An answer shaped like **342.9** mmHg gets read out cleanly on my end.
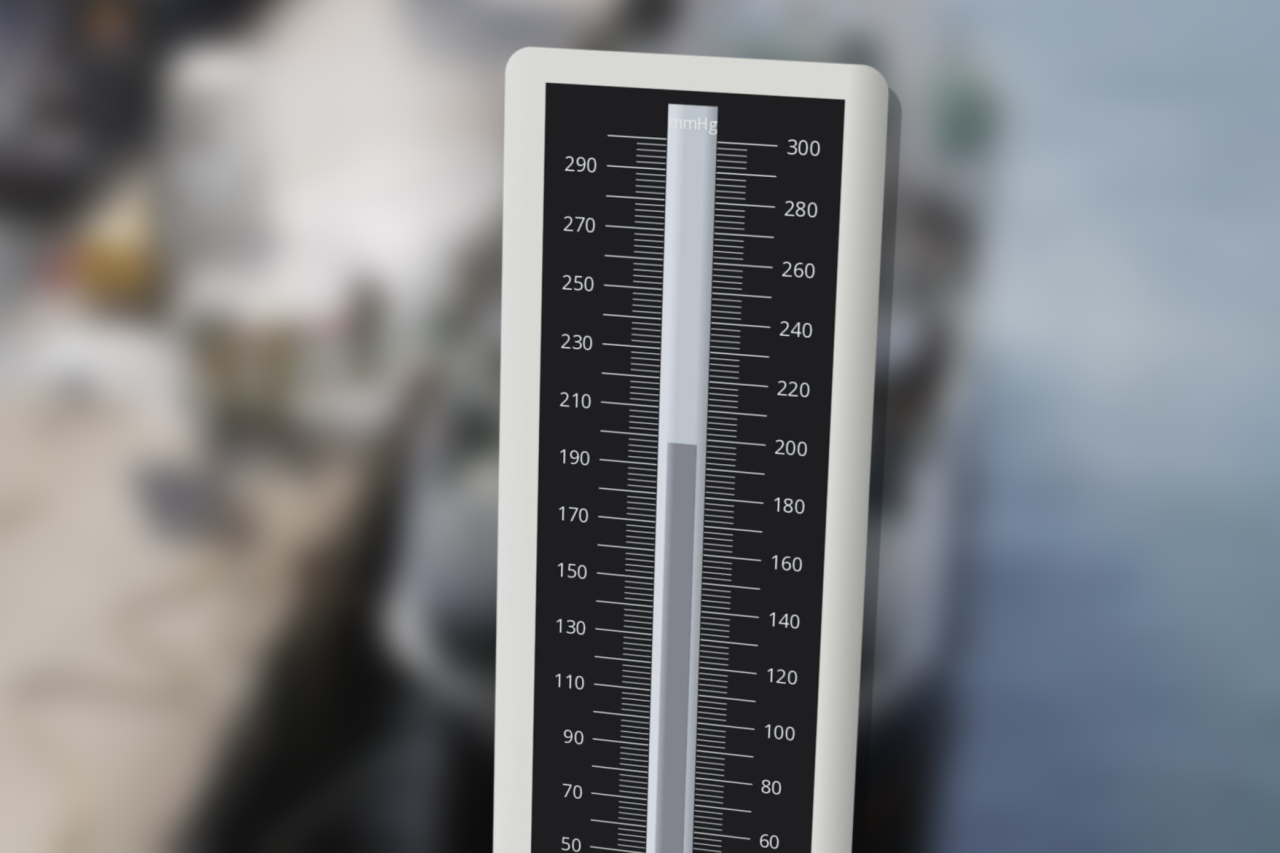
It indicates **198** mmHg
